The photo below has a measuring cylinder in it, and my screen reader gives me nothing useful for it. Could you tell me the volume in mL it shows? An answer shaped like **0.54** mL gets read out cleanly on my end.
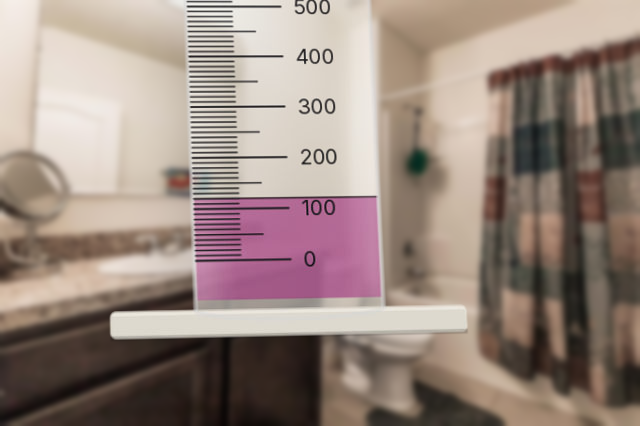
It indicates **120** mL
